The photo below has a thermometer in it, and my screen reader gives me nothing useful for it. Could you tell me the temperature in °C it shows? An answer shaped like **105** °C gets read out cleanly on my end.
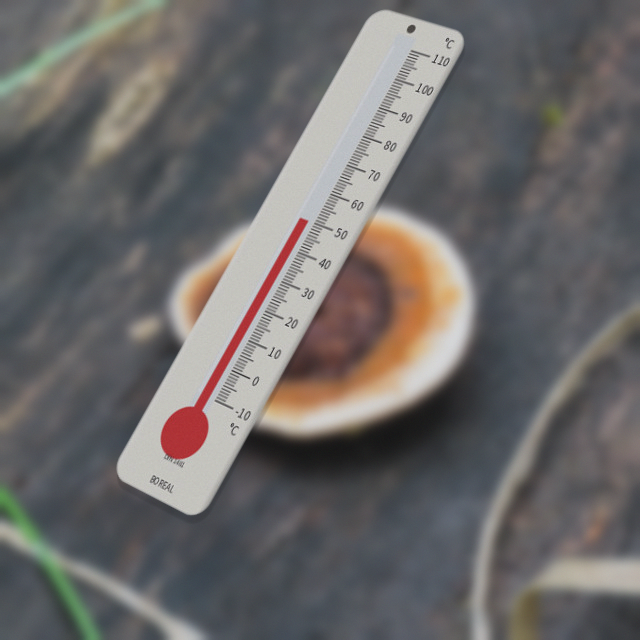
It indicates **50** °C
